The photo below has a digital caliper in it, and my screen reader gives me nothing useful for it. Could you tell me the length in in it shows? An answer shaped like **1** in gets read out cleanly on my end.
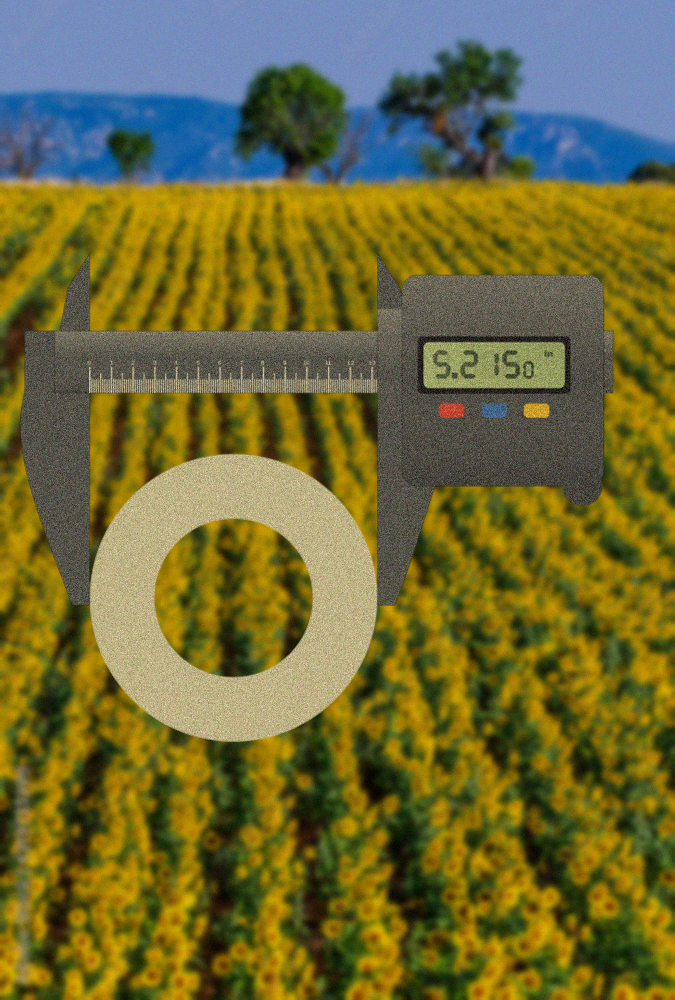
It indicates **5.2150** in
